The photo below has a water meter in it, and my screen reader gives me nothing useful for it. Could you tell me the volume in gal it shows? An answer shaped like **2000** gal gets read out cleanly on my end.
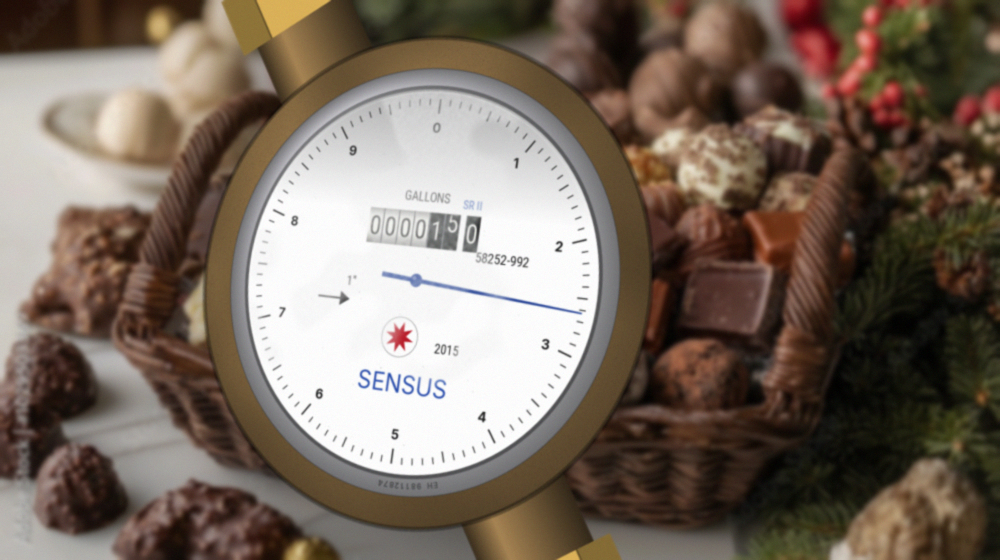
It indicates **152.6** gal
